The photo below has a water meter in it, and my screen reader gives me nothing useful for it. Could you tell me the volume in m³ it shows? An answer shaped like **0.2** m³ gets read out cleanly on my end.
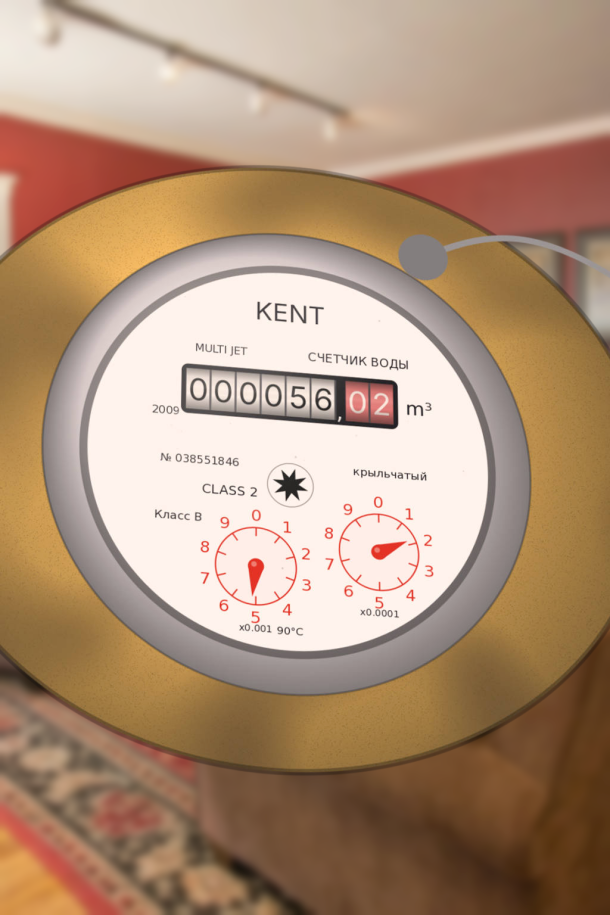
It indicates **56.0251** m³
